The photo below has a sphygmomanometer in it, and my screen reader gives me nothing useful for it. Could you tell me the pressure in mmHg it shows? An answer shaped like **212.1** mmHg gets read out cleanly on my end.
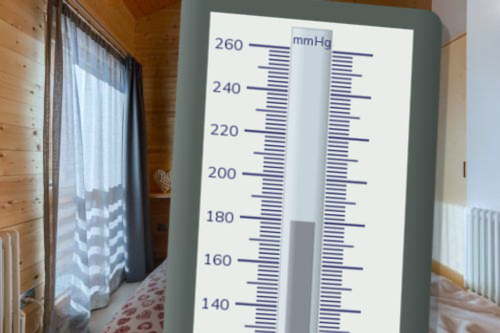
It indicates **180** mmHg
